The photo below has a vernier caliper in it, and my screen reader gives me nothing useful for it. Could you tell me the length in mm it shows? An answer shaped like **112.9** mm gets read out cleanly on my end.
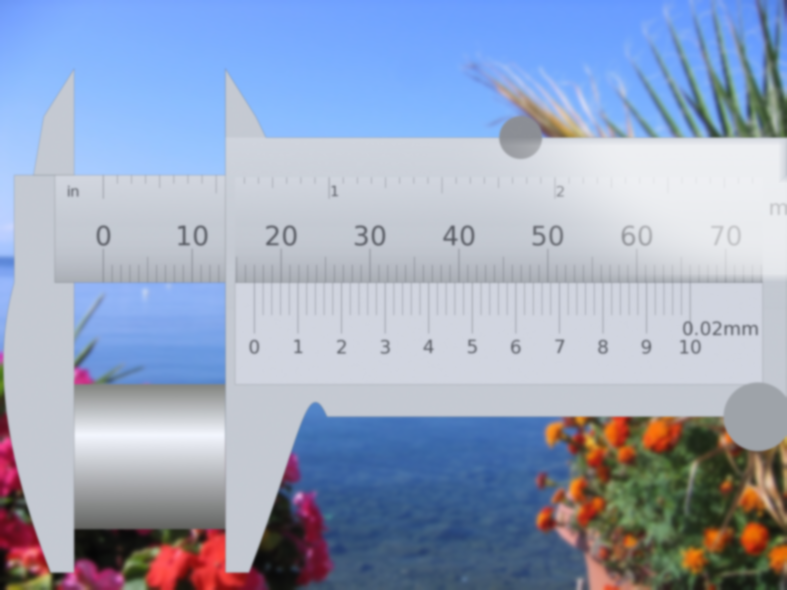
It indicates **17.0** mm
